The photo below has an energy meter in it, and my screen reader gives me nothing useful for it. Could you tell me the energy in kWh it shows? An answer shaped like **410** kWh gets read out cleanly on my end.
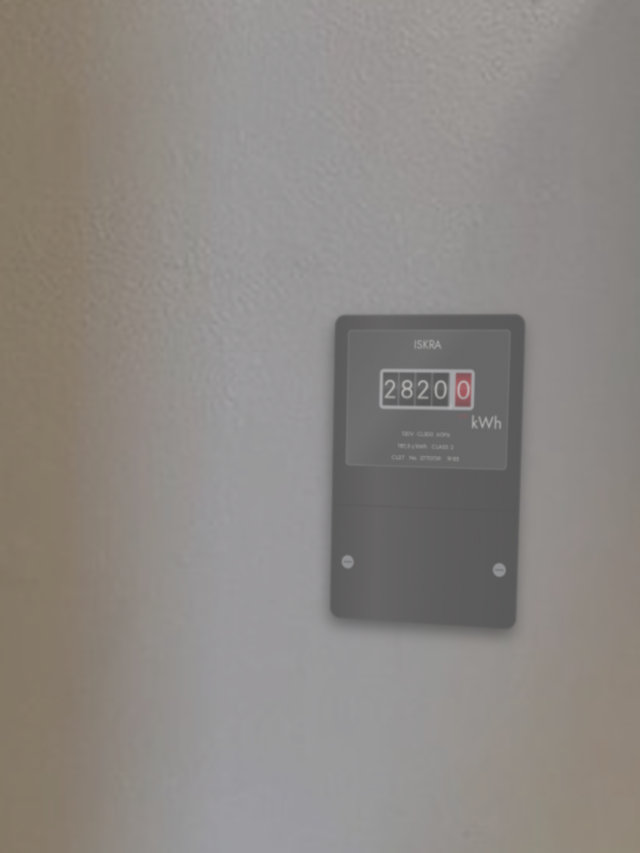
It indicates **2820.0** kWh
